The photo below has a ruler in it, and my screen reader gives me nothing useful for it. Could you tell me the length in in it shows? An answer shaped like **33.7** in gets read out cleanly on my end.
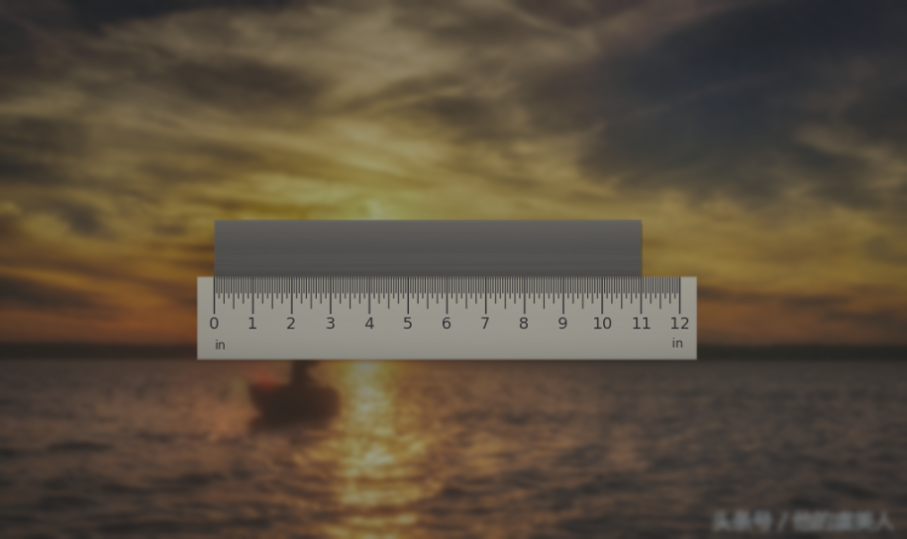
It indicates **11** in
